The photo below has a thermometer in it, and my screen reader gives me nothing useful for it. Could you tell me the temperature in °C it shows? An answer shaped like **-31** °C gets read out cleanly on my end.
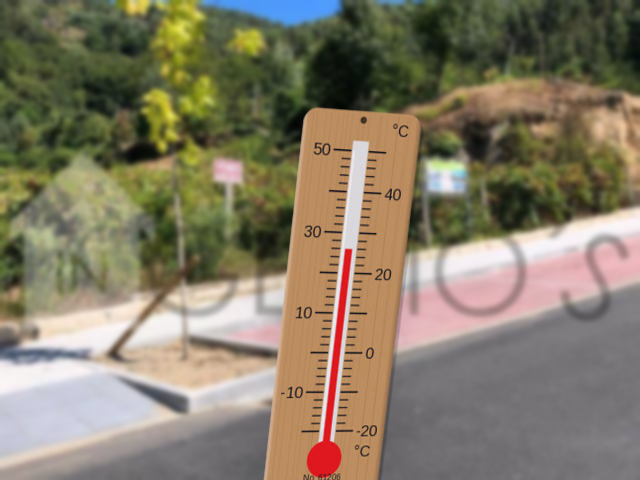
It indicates **26** °C
